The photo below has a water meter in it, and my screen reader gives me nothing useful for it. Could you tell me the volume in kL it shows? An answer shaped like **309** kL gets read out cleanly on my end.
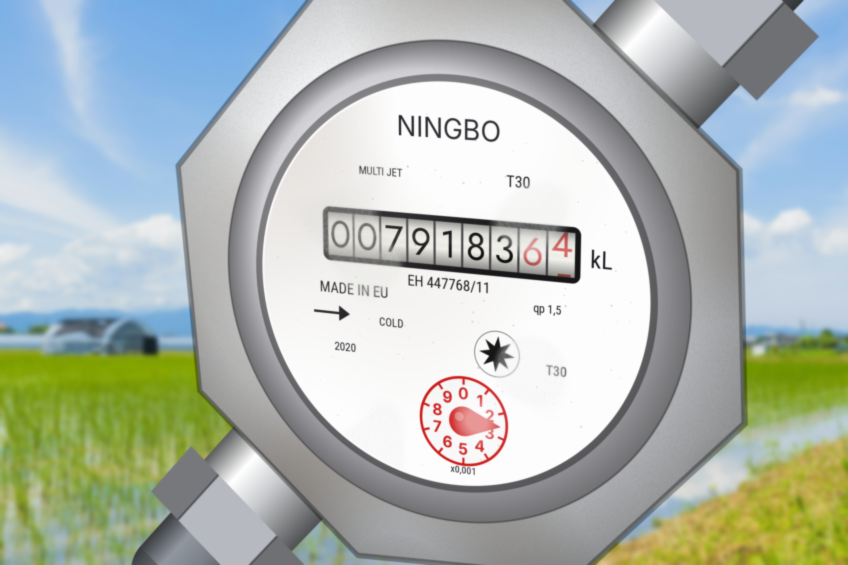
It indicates **79183.642** kL
